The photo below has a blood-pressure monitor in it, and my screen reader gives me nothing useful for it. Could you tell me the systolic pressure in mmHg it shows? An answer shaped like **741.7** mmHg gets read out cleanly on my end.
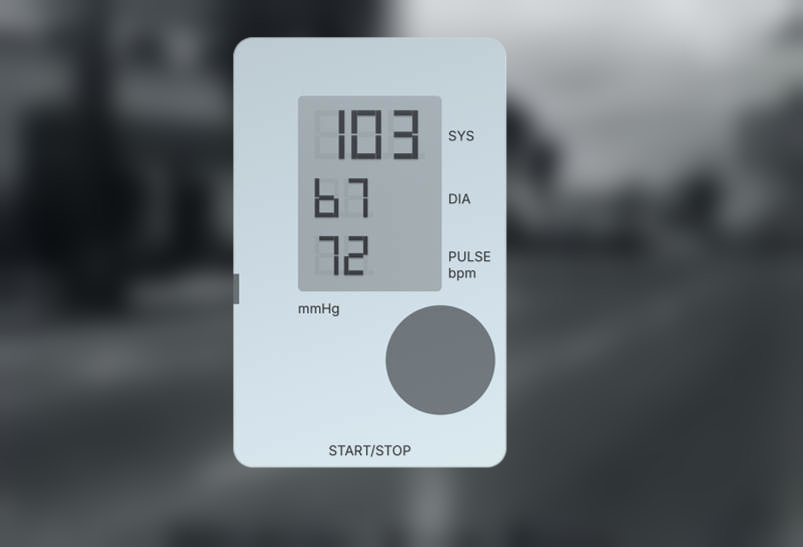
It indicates **103** mmHg
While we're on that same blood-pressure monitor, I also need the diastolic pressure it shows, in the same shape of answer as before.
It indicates **67** mmHg
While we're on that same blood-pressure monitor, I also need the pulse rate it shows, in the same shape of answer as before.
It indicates **72** bpm
